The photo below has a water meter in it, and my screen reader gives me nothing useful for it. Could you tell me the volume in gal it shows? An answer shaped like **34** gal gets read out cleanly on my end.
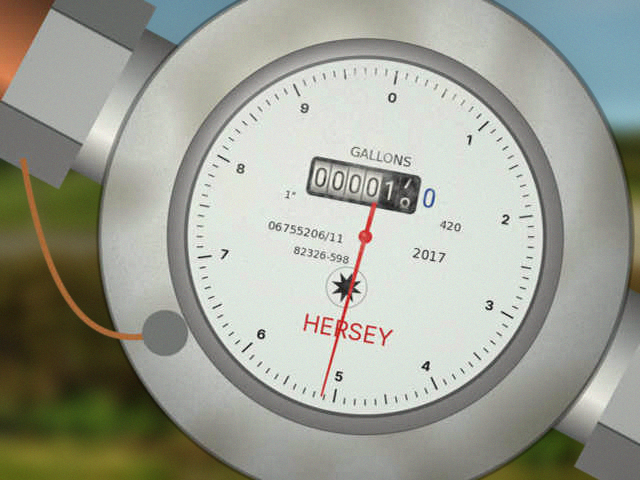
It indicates **175.1** gal
